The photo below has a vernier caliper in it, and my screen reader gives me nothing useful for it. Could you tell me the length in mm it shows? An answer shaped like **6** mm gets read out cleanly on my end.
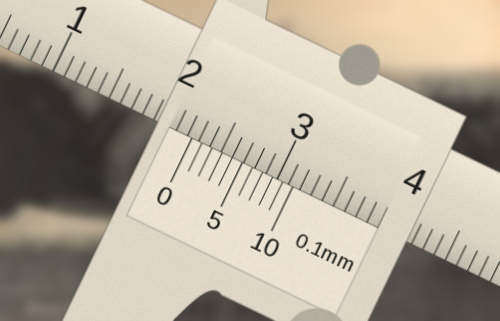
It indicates **22.4** mm
